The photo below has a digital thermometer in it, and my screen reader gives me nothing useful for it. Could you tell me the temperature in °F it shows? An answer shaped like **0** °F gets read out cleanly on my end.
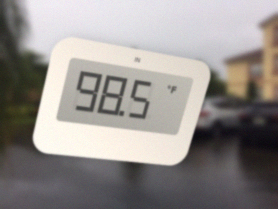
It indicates **98.5** °F
